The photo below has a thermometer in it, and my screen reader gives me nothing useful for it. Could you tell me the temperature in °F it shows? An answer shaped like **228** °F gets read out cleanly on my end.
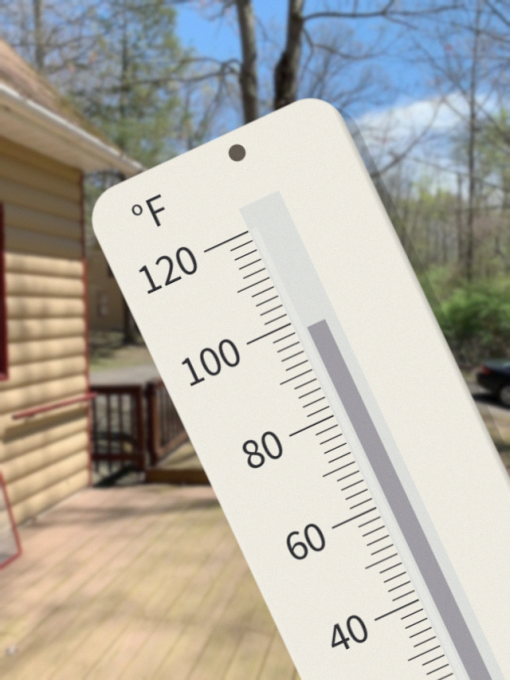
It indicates **98** °F
